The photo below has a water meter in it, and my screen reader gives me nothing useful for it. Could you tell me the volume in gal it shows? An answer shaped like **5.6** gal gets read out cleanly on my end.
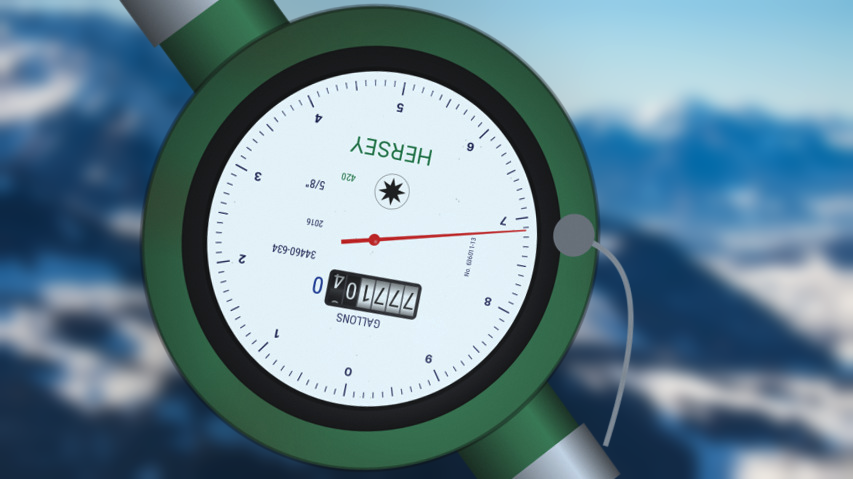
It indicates **7771037.1** gal
